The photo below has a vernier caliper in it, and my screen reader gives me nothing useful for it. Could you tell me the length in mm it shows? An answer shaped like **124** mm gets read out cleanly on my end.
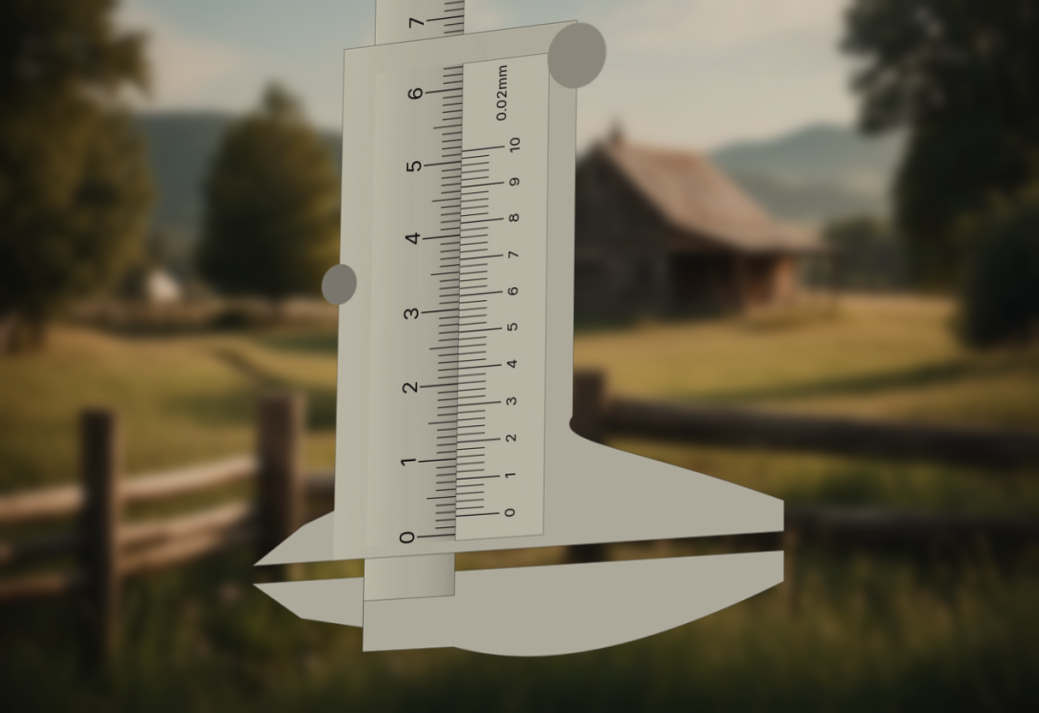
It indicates **2.4** mm
